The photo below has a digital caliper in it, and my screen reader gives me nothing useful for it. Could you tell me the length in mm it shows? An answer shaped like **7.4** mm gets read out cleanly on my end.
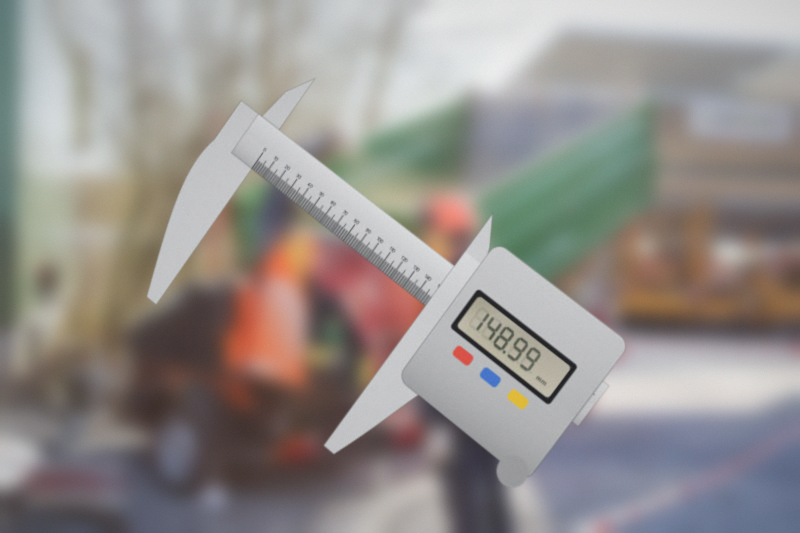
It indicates **148.99** mm
